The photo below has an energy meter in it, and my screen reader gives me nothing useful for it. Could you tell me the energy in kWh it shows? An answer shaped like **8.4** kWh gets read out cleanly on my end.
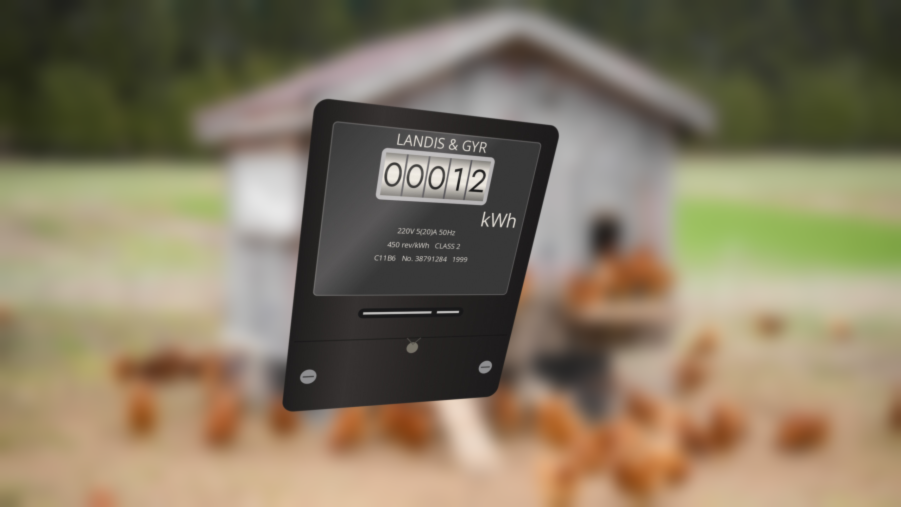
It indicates **12** kWh
